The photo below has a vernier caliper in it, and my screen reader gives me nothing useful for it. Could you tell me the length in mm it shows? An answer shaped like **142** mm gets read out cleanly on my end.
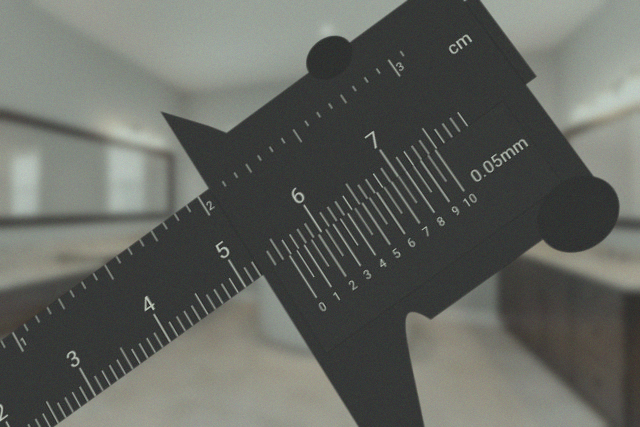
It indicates **55.8** mm
